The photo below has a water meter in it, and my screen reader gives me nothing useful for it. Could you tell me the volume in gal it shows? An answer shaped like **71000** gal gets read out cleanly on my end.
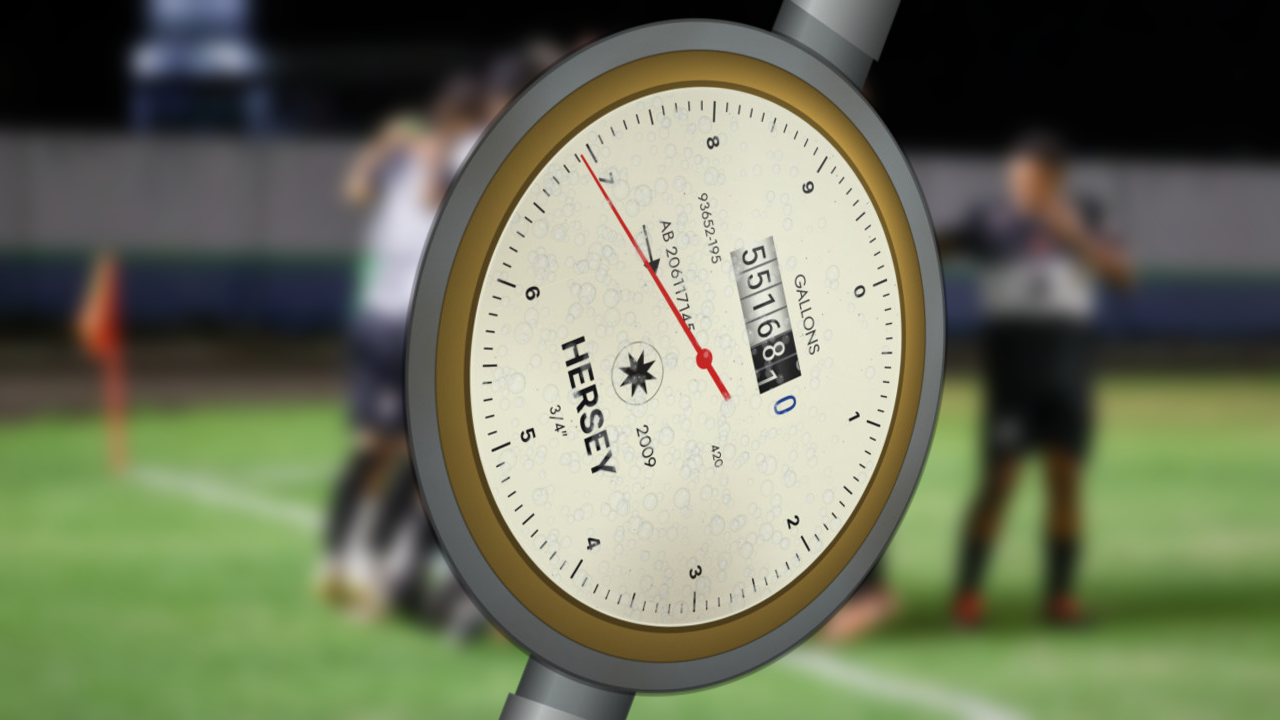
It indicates **5516806.9** gal
